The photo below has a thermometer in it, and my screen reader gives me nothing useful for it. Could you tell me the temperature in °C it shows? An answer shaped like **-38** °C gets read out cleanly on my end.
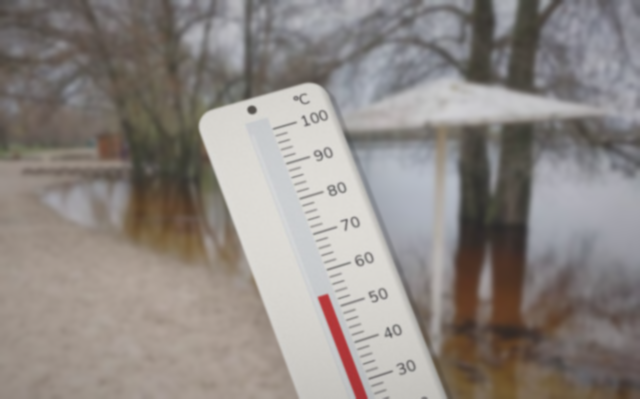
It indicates **54** °C
